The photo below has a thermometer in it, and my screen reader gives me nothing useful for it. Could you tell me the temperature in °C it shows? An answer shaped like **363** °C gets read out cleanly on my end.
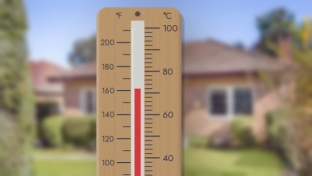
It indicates **72** °C
